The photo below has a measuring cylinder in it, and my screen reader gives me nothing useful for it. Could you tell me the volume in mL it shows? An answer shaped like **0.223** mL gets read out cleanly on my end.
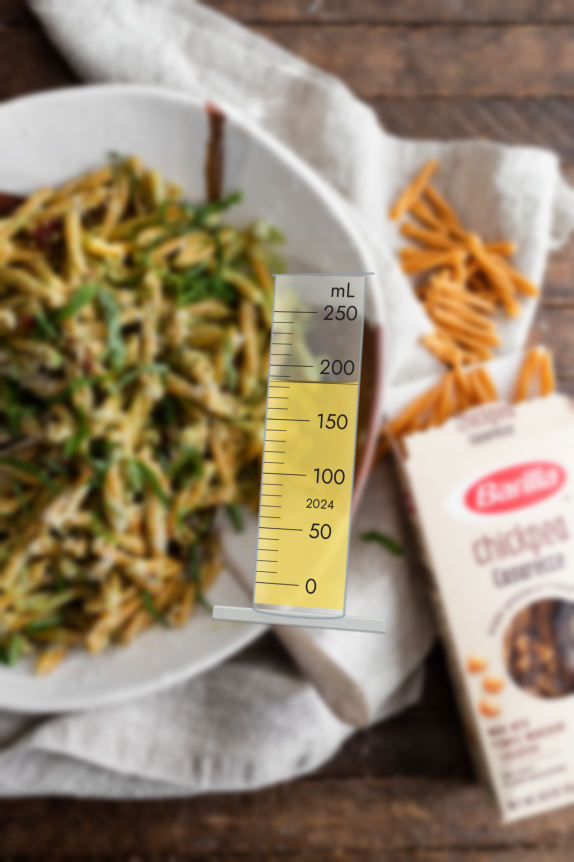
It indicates **185** mL
